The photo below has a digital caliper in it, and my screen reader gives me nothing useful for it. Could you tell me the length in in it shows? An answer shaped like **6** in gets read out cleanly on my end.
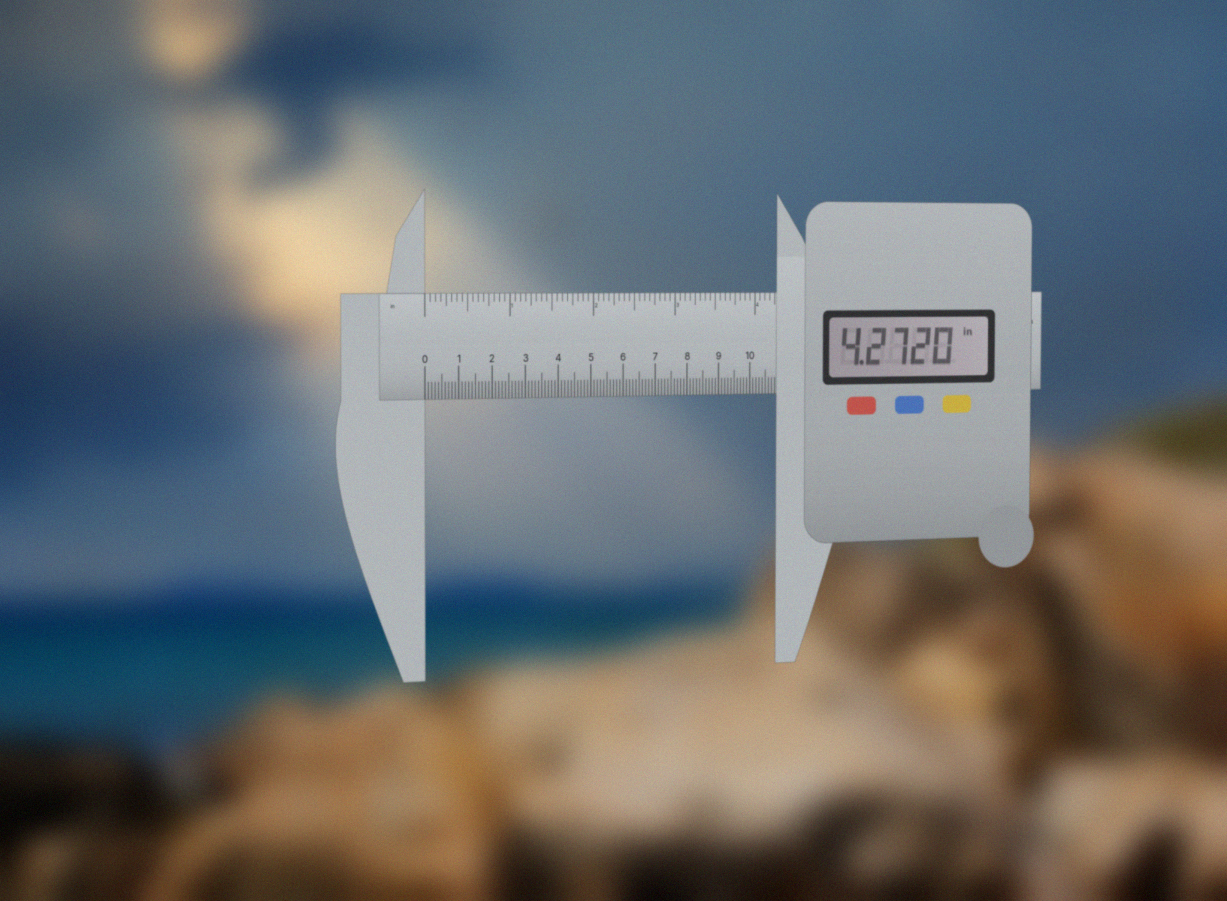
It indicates **4.2720** in
